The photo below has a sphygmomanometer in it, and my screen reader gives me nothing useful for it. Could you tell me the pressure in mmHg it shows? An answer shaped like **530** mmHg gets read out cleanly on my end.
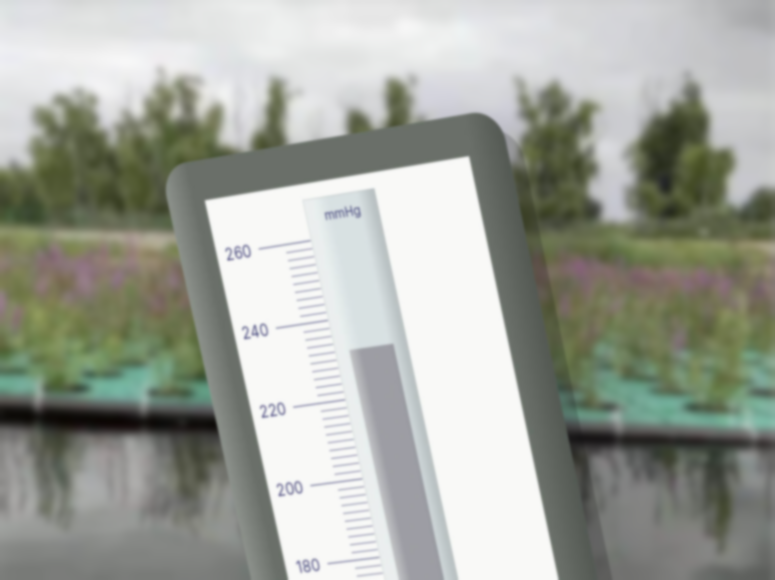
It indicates **232** mmHg
